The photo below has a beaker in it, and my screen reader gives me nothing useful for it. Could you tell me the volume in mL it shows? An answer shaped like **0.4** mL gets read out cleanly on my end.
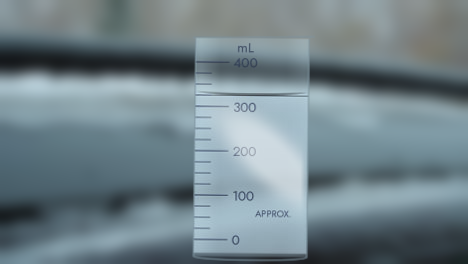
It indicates **325** mL
